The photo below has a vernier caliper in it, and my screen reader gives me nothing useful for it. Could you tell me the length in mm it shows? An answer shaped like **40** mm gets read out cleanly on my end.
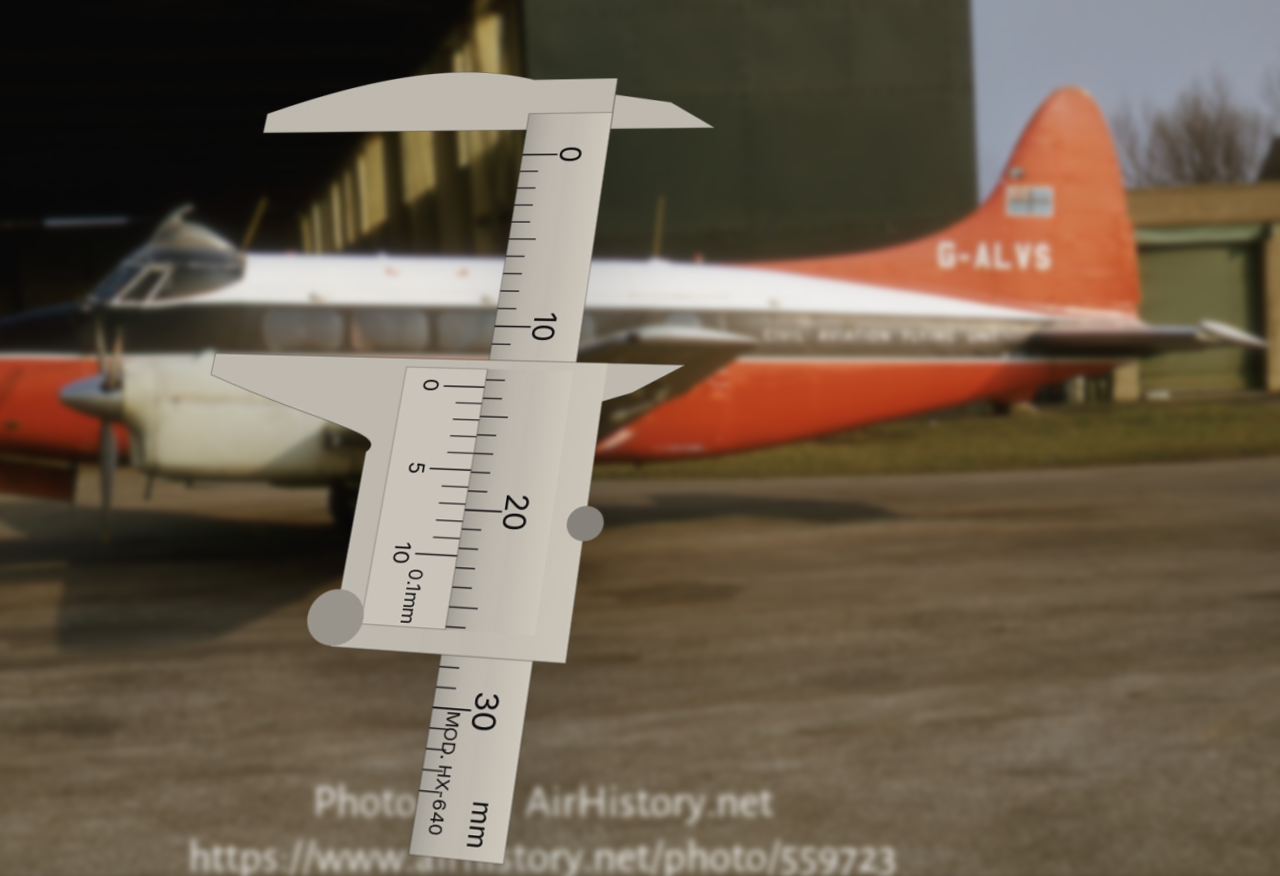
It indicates **13.4** mm
